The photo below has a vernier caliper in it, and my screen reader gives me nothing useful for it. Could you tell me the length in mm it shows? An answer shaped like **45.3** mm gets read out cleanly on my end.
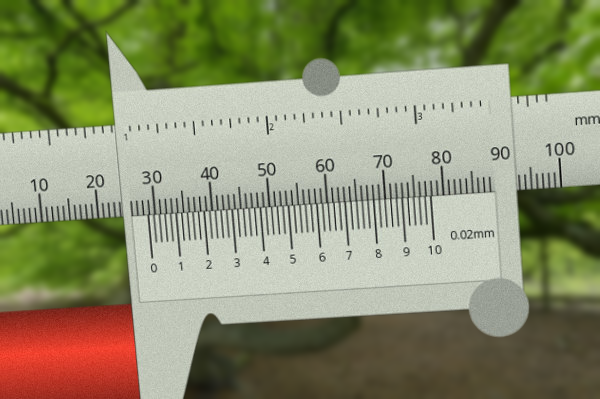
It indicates **28.8** mm
